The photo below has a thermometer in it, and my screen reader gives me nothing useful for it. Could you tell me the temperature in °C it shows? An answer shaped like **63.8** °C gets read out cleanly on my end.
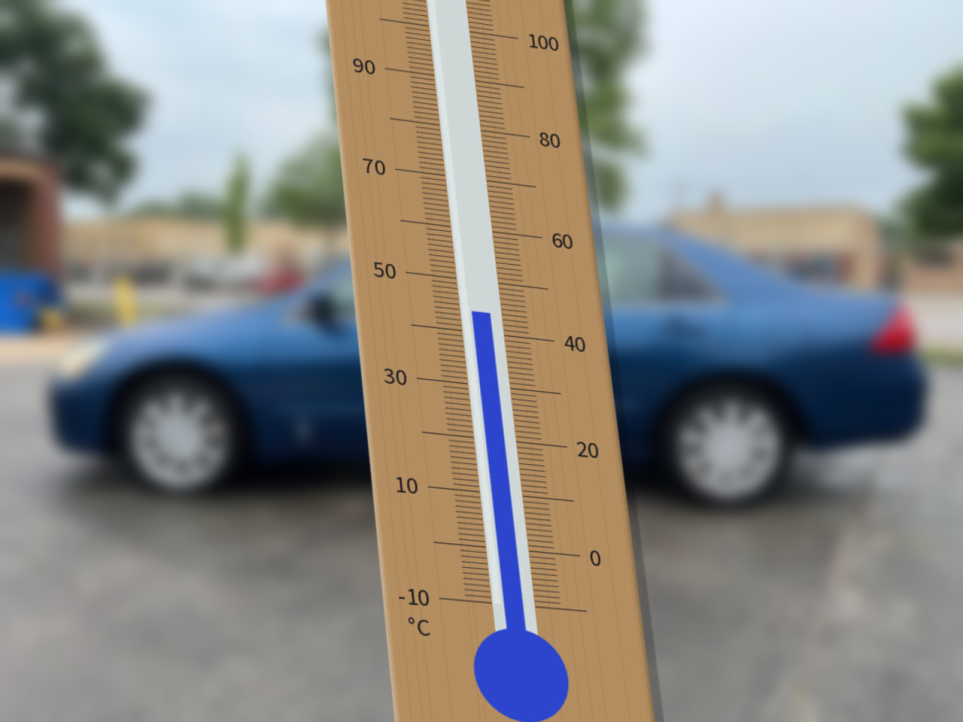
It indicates **44** °C
